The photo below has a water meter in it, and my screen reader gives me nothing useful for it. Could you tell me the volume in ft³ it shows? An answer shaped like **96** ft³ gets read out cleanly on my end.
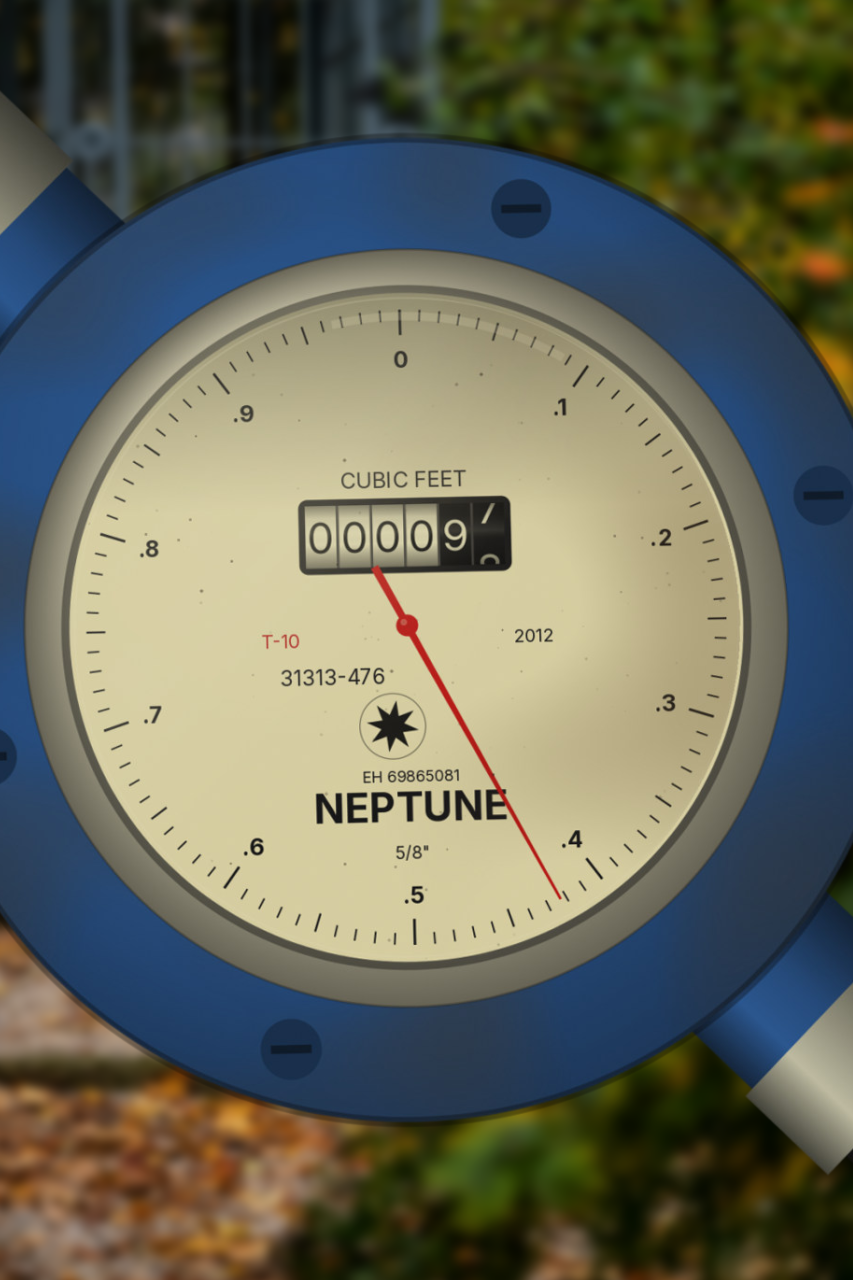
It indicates **97.42** ft³
